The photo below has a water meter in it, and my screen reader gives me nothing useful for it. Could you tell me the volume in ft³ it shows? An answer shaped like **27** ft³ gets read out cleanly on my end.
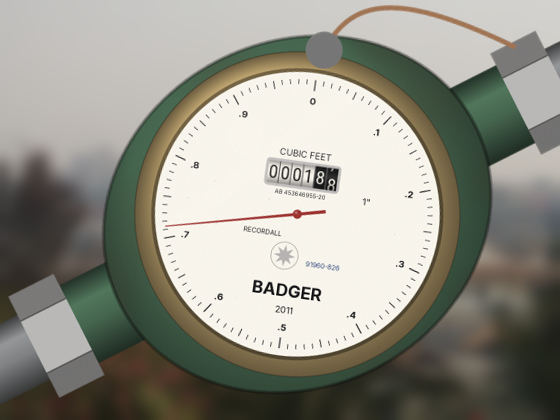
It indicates **187.71** ft³
